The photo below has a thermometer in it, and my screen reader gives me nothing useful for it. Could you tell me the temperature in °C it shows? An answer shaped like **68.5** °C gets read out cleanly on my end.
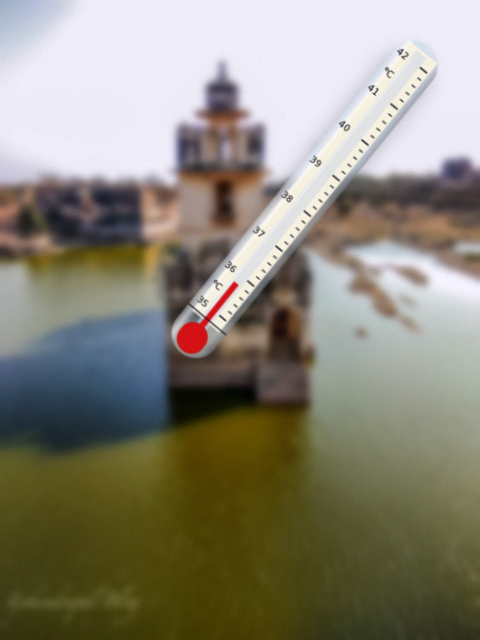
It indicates **35.8** °C
